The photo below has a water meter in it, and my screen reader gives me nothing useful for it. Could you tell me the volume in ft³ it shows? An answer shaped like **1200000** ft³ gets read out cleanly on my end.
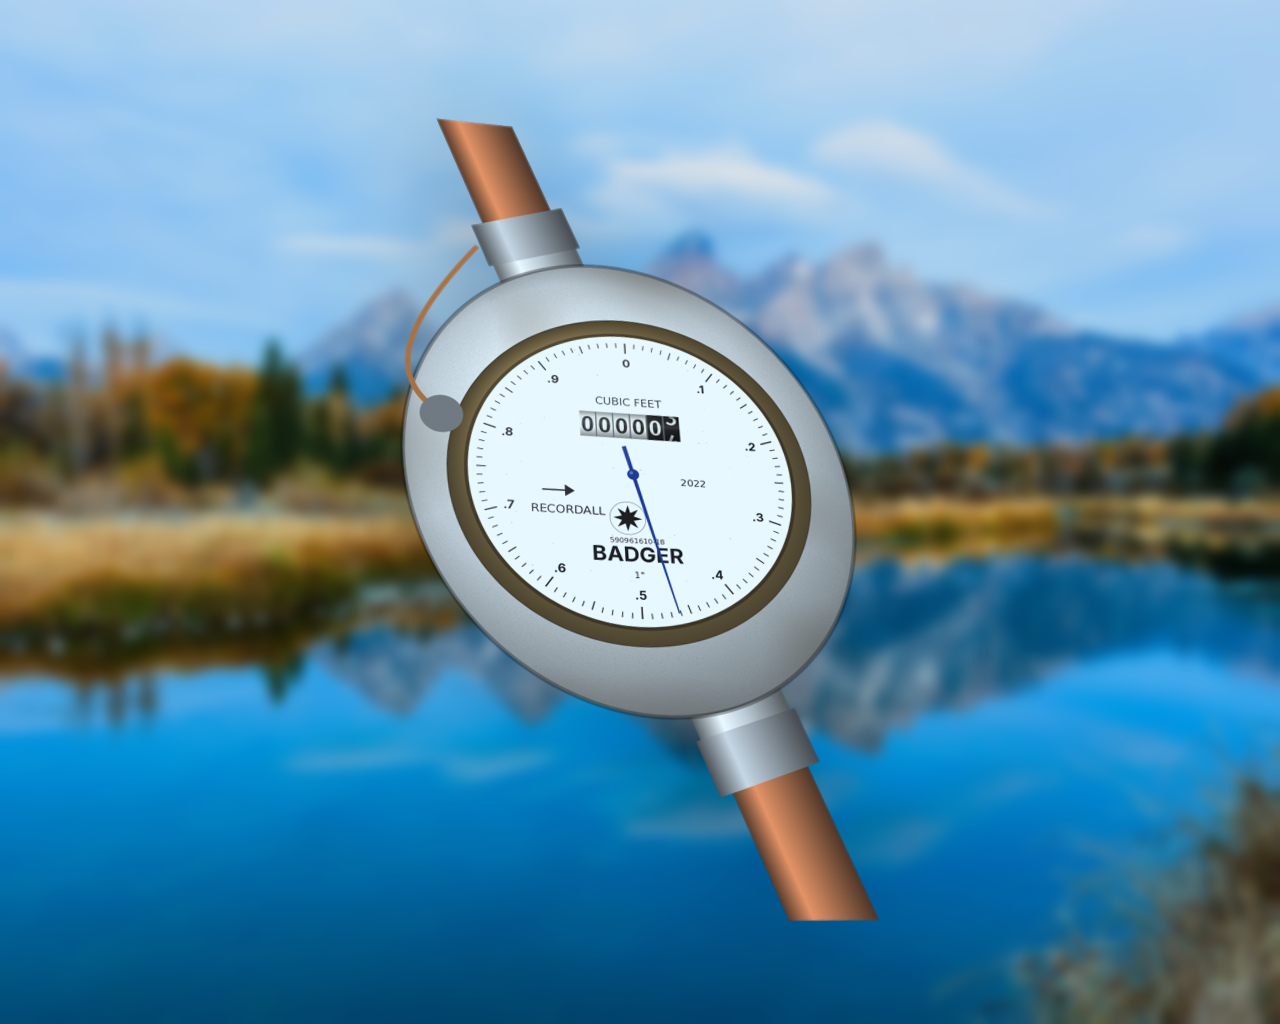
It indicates **3.46** ft³
